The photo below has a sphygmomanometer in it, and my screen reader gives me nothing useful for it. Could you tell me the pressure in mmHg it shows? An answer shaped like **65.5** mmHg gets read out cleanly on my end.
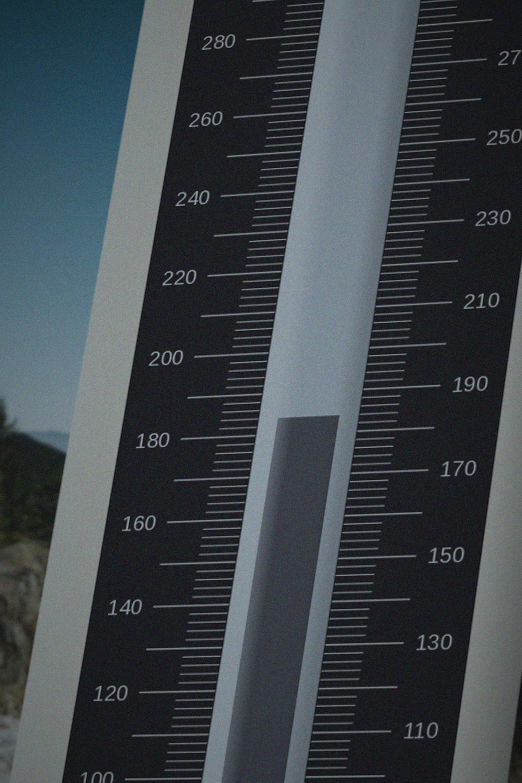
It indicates **184** mmHg
